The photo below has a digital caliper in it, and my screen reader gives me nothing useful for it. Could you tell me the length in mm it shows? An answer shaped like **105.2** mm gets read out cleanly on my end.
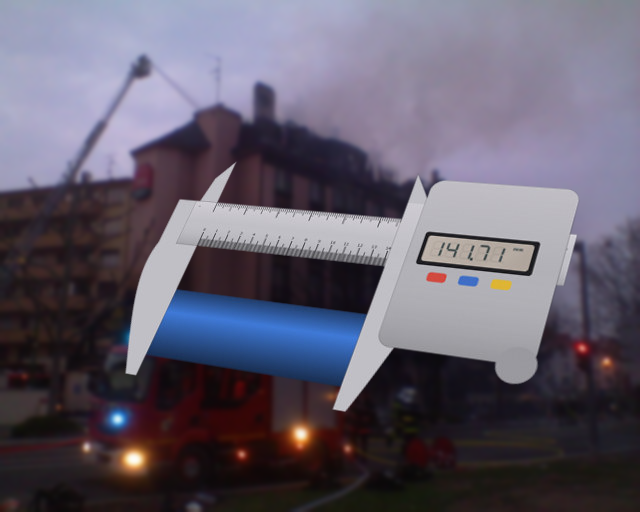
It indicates **141.71** mm
